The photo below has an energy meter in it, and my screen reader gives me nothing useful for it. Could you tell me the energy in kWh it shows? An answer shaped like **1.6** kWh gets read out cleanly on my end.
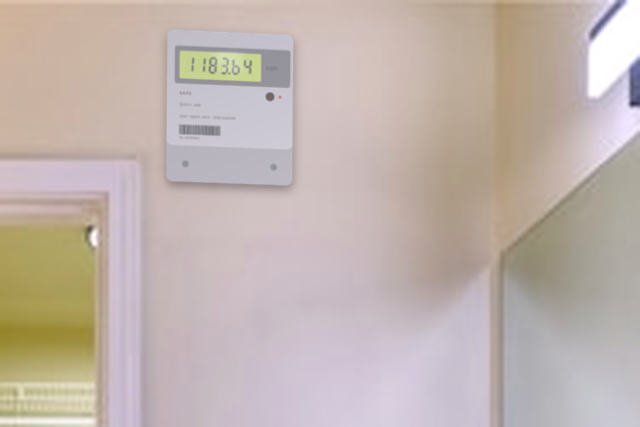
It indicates **1183.64** kWh
